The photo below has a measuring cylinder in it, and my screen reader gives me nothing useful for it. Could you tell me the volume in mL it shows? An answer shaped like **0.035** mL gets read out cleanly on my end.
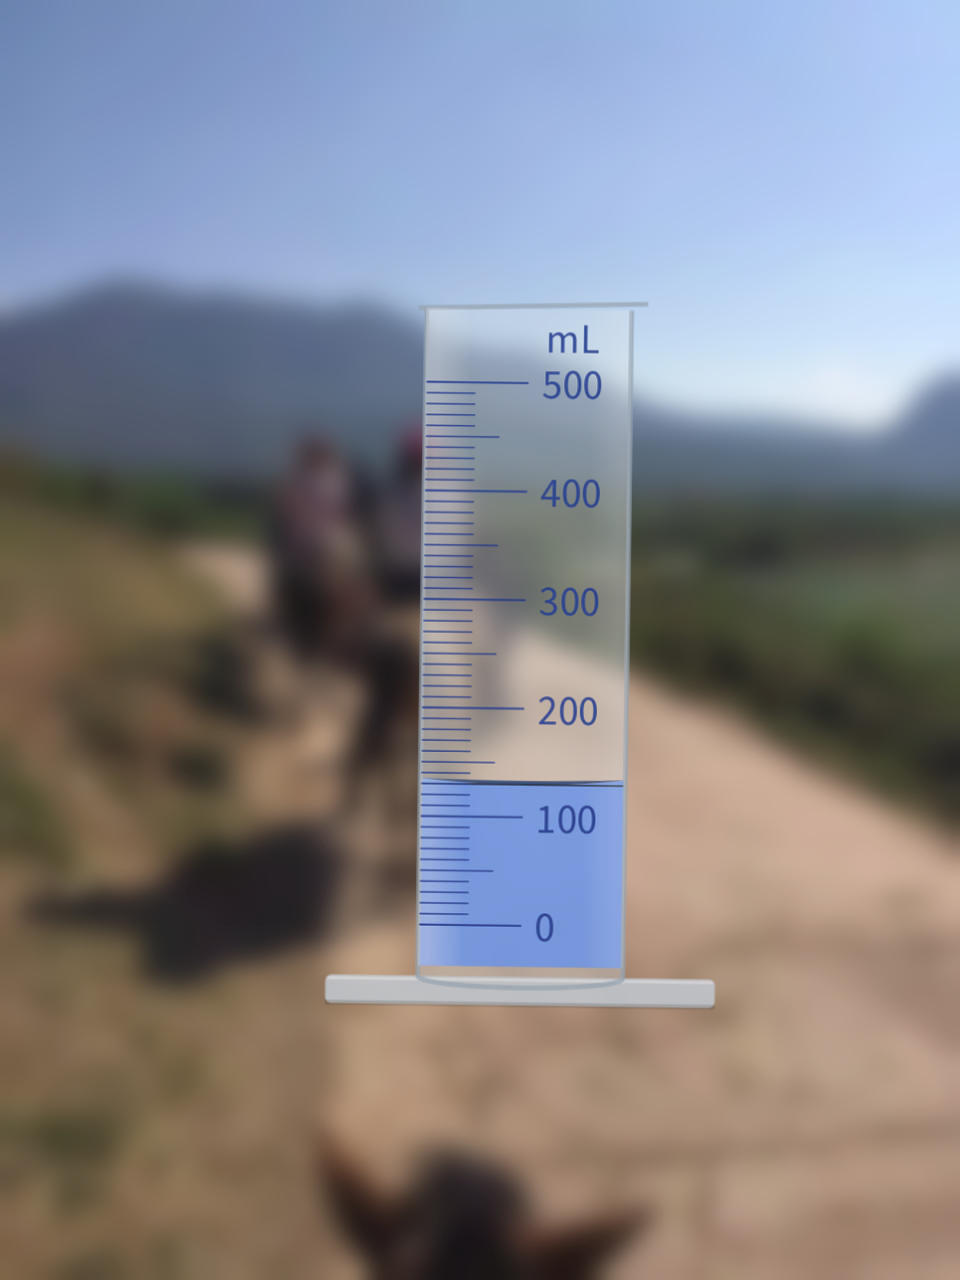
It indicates **130** mL
